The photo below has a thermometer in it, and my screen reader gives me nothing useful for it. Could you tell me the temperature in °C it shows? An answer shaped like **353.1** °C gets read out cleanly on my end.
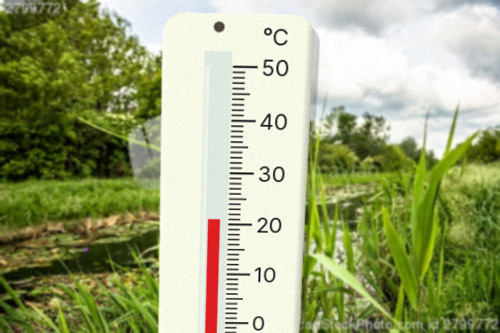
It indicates **21** °C
